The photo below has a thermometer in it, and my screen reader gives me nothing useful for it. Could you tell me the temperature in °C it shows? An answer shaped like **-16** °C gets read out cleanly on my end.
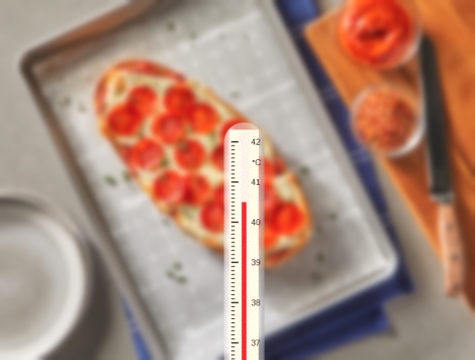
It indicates **40.5** °C
